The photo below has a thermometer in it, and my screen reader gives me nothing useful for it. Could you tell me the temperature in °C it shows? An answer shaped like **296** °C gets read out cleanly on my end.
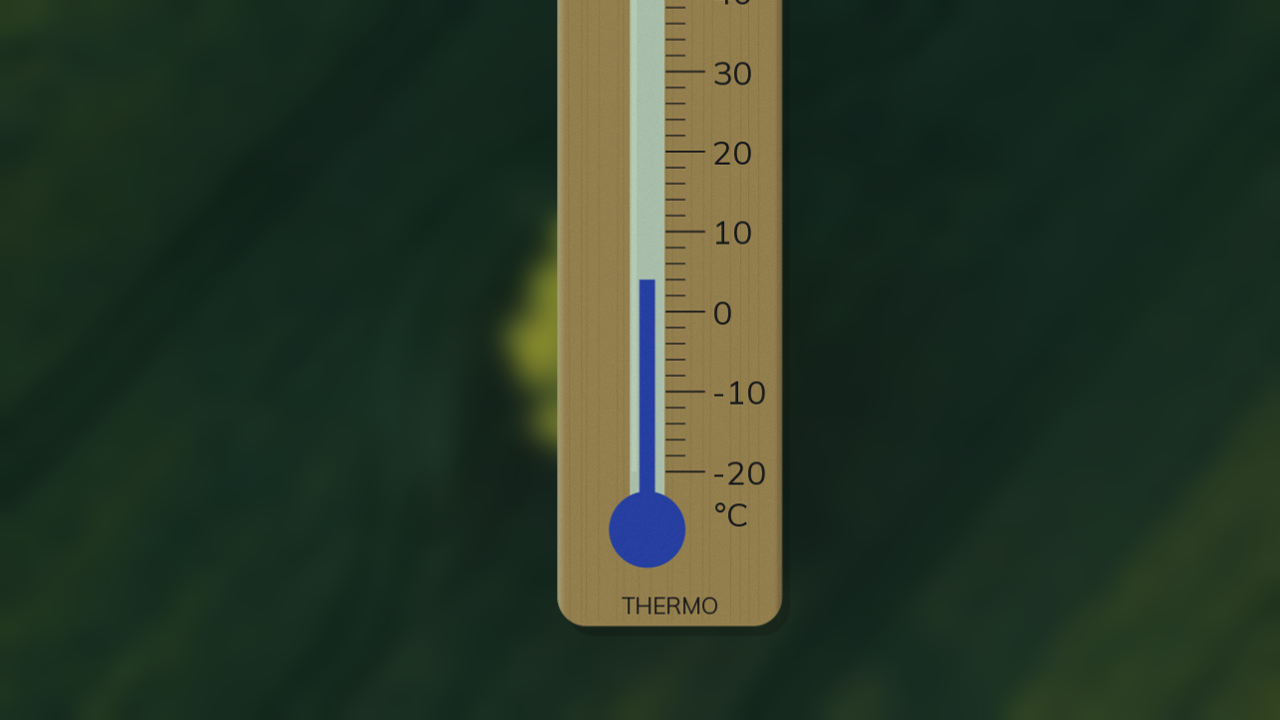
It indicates **4** °C
